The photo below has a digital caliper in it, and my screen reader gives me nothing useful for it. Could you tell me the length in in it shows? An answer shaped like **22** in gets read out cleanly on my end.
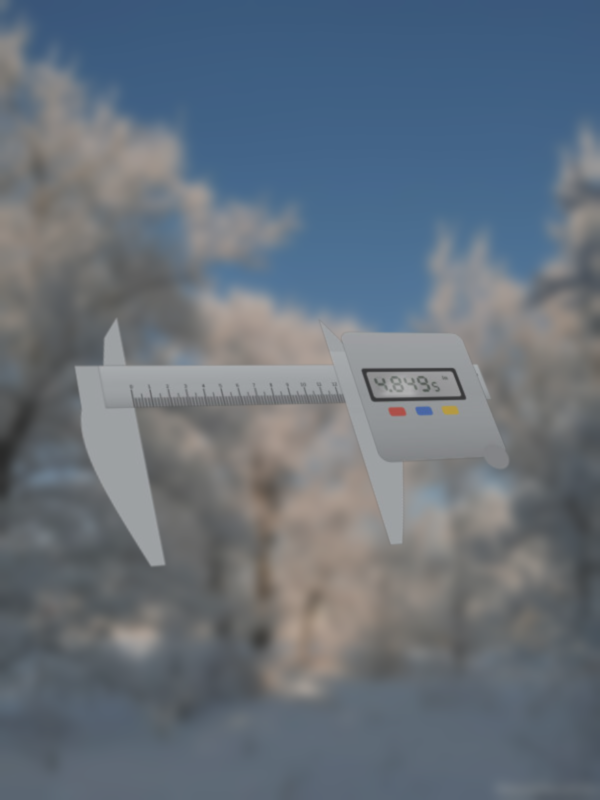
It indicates **4.8495** in
